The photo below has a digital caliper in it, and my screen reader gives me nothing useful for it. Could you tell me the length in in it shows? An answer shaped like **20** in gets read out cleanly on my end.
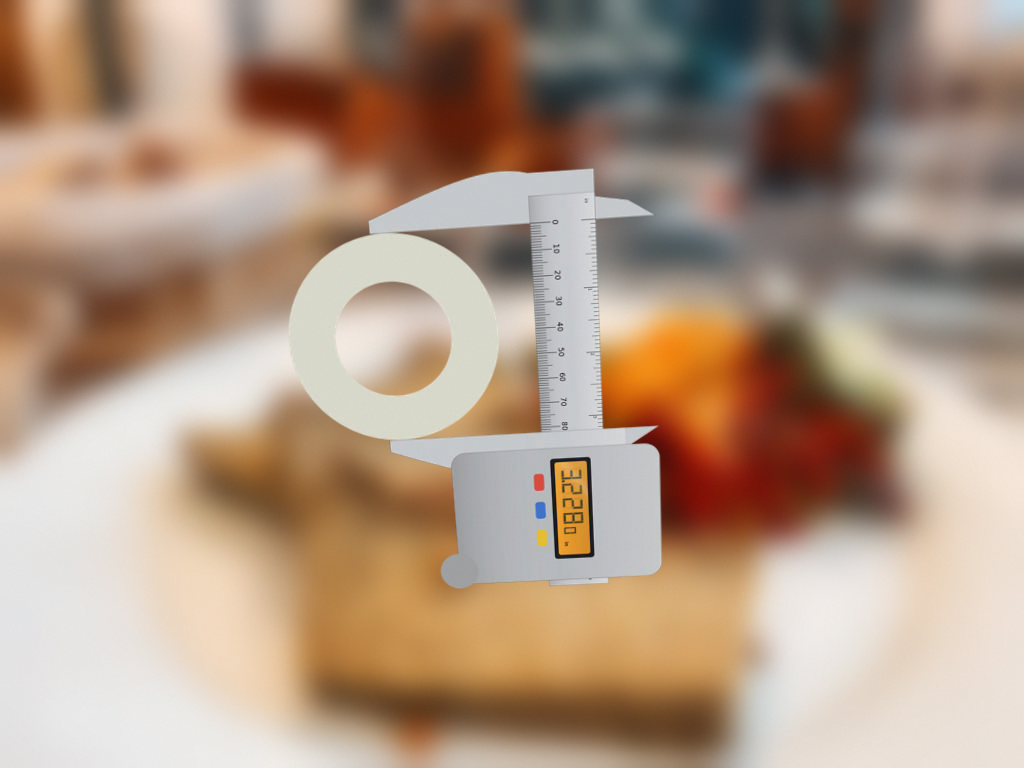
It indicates **3.2280** in
